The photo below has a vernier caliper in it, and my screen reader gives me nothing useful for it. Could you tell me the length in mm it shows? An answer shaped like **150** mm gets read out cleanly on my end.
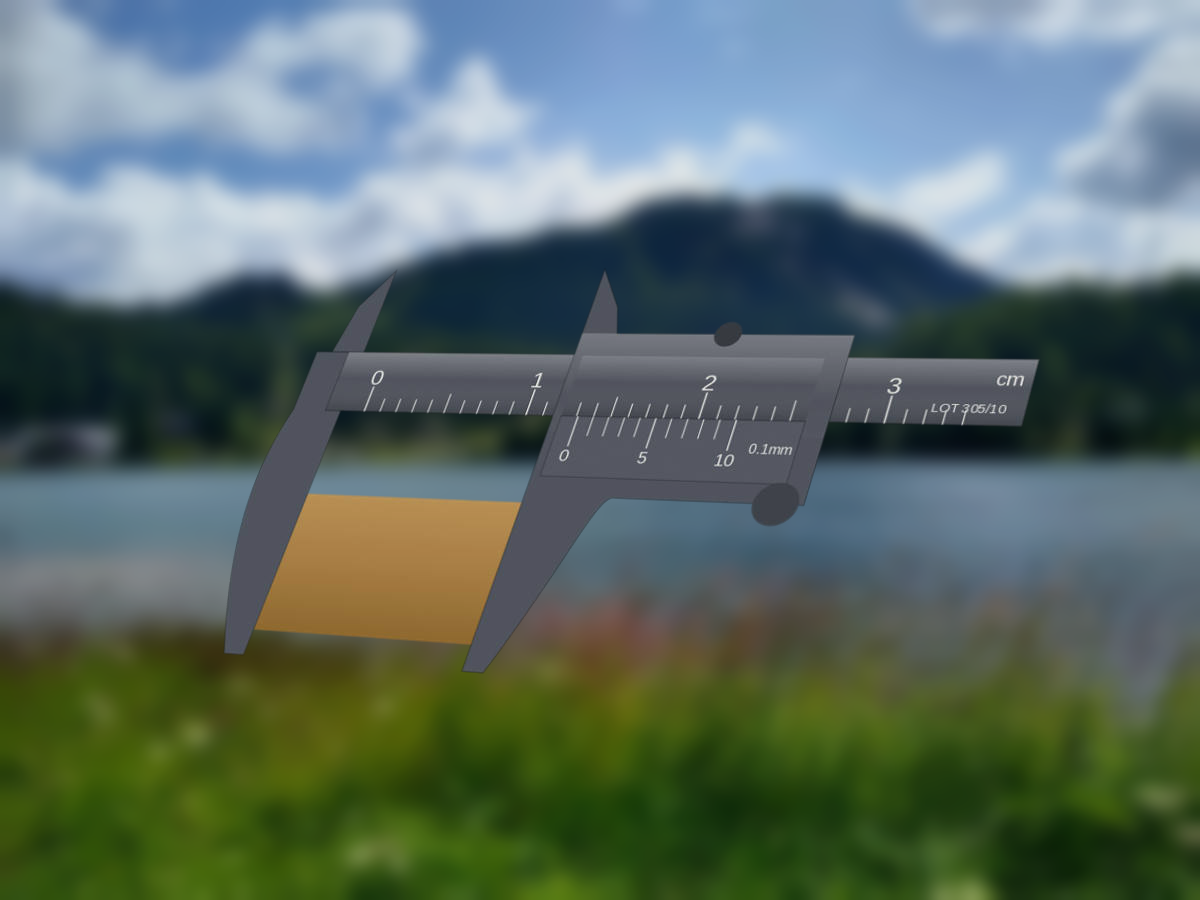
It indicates **13.1** mm
